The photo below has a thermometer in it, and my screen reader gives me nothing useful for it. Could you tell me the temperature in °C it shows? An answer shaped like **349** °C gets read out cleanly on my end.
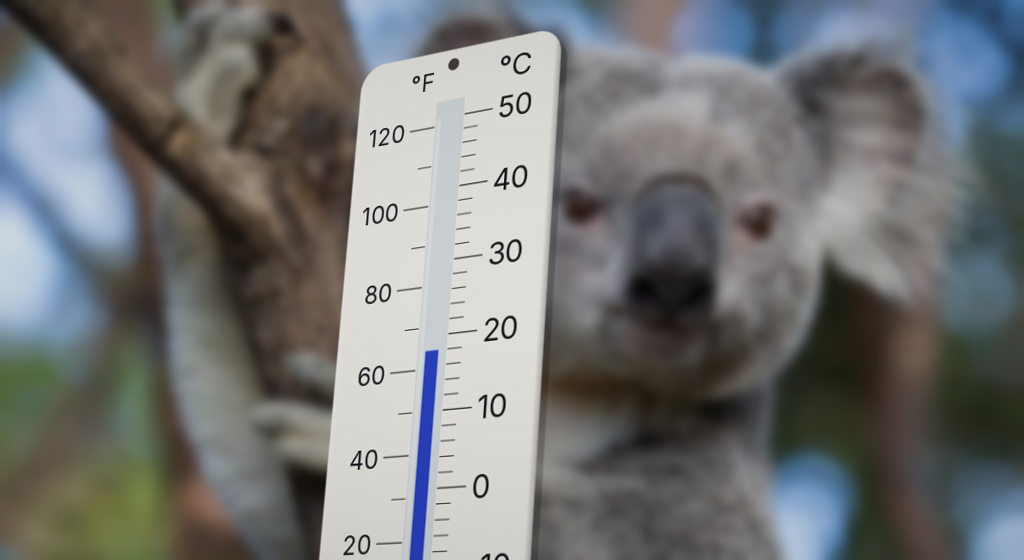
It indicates **18** °C
